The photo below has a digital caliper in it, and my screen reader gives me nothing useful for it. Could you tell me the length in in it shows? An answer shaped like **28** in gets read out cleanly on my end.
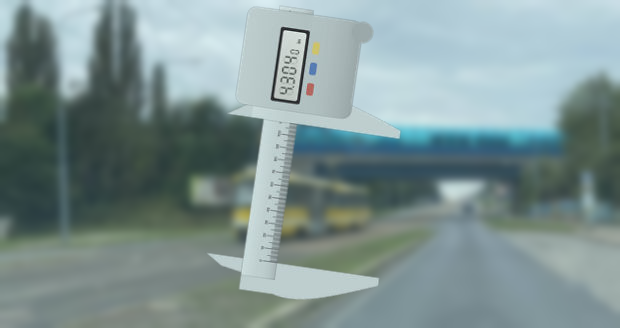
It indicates **4.3040** in
